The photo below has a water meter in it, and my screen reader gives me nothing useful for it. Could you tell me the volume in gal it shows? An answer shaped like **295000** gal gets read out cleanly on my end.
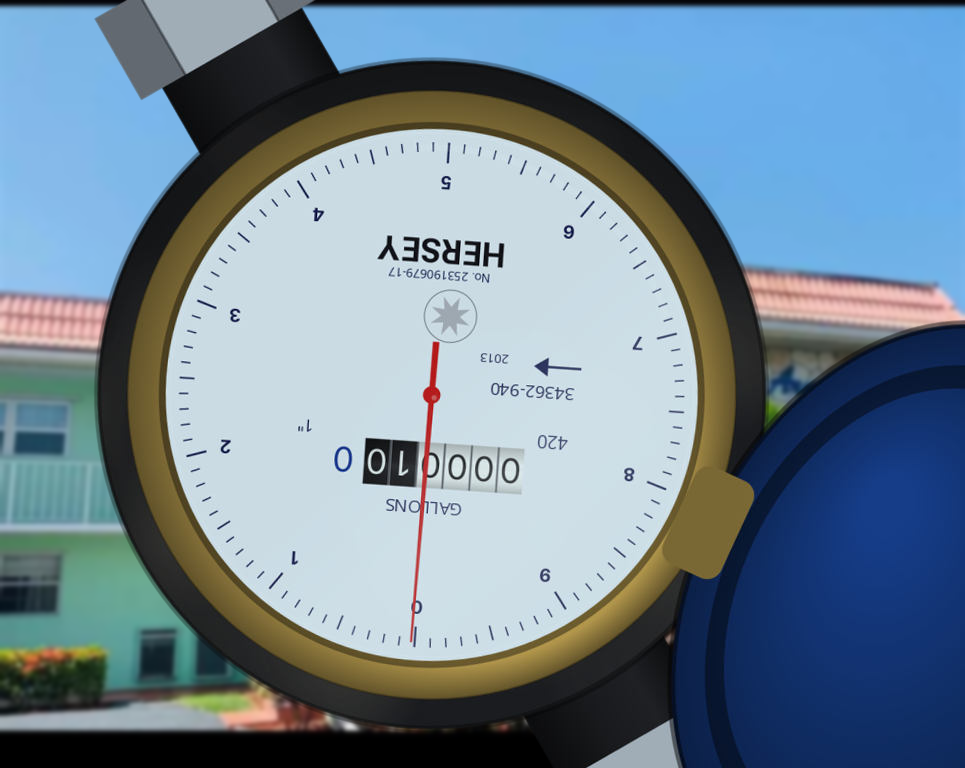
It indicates **100.0** gal
